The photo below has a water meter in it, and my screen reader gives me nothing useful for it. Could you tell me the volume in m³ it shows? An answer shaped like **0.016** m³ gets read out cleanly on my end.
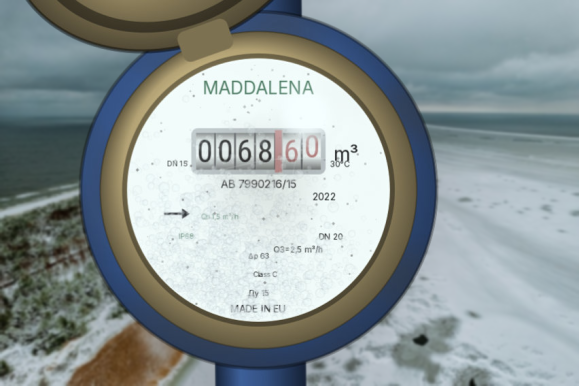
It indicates **68.60** m³
